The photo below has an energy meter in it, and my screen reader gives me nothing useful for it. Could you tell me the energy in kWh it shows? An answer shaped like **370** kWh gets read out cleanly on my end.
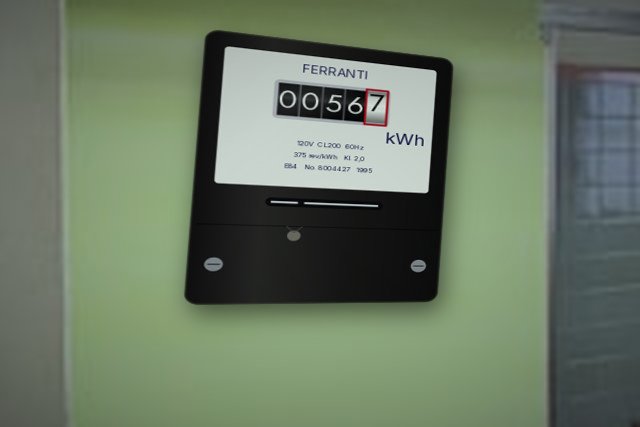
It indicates **56.7** kWh
